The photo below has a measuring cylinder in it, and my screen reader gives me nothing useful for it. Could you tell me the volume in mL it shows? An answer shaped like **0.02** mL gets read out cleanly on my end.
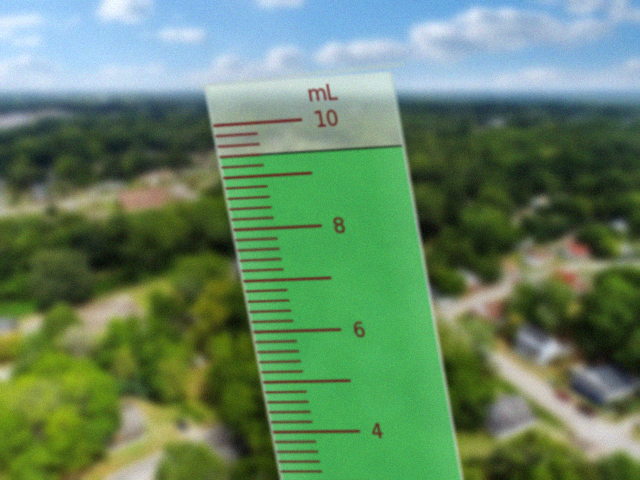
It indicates **9.4** mL
